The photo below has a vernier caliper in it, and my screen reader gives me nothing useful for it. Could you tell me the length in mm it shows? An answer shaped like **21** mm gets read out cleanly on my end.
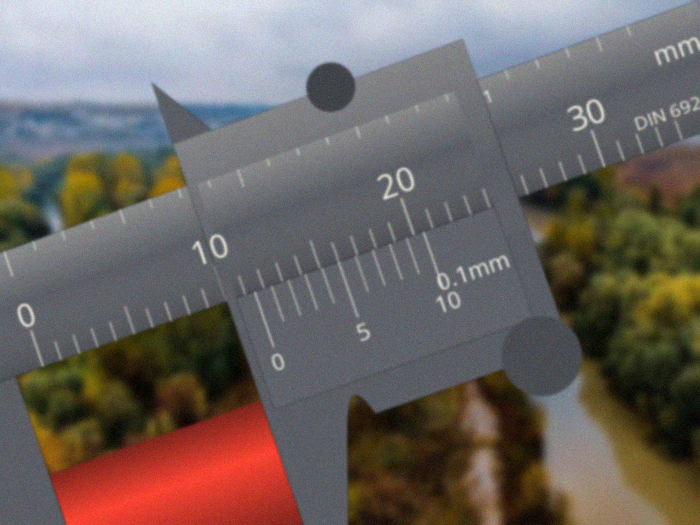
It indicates **11.5** mm
